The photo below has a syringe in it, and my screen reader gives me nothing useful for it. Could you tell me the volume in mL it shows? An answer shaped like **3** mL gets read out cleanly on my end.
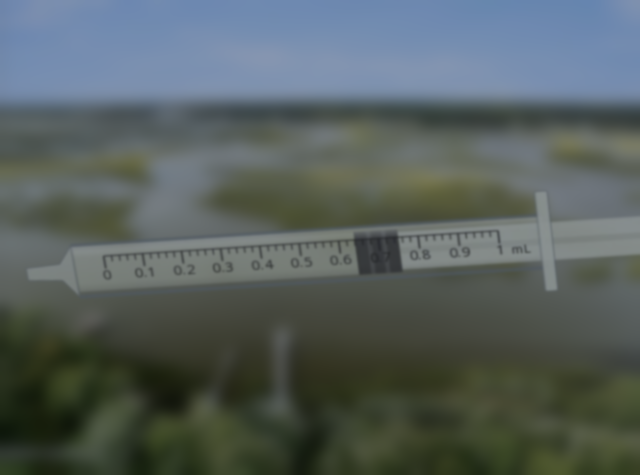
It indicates **0.64** mL
